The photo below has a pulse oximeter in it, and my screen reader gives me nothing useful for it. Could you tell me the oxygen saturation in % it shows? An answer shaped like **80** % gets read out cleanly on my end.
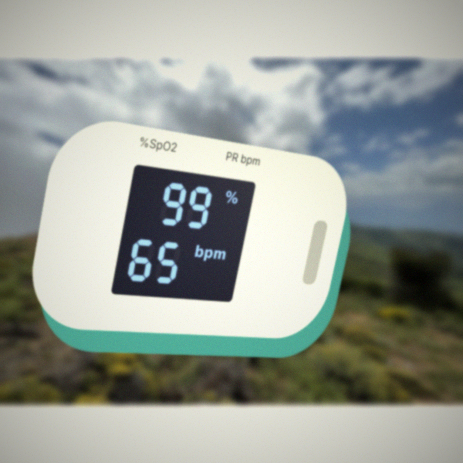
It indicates **99** %
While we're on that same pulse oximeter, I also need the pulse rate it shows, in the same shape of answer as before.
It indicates **65** bpm
